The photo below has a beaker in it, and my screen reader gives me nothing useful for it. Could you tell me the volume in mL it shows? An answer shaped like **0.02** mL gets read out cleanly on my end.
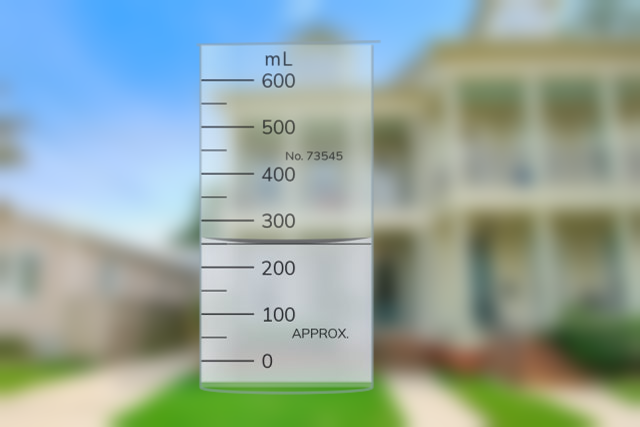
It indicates **250** mL
